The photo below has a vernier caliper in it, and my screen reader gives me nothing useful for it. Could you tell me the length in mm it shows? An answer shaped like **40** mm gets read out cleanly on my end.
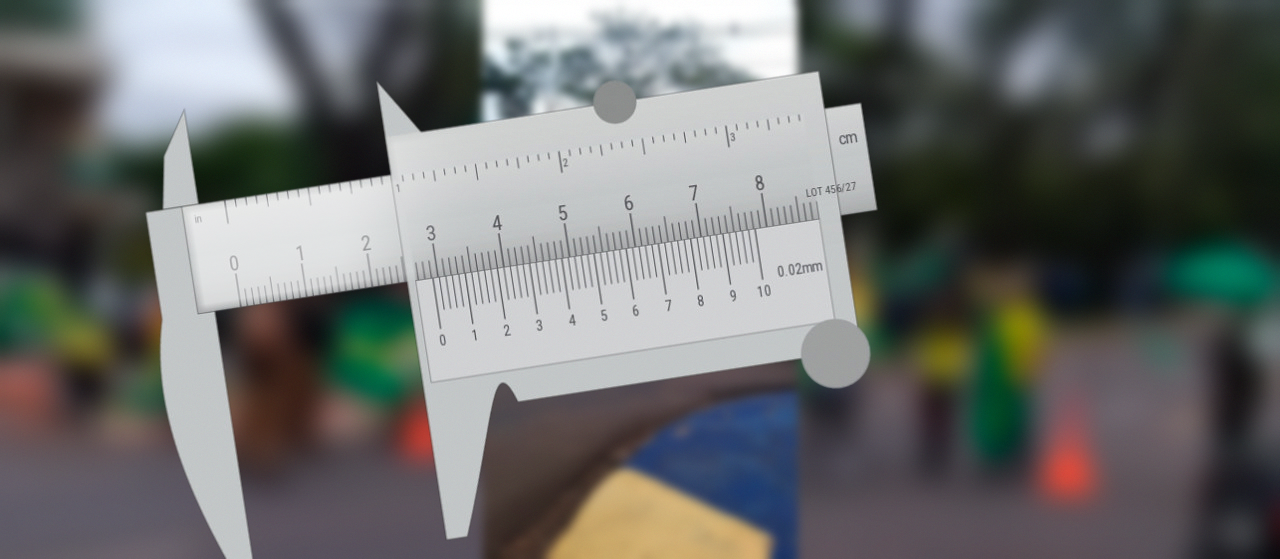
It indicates **29.2** mm
